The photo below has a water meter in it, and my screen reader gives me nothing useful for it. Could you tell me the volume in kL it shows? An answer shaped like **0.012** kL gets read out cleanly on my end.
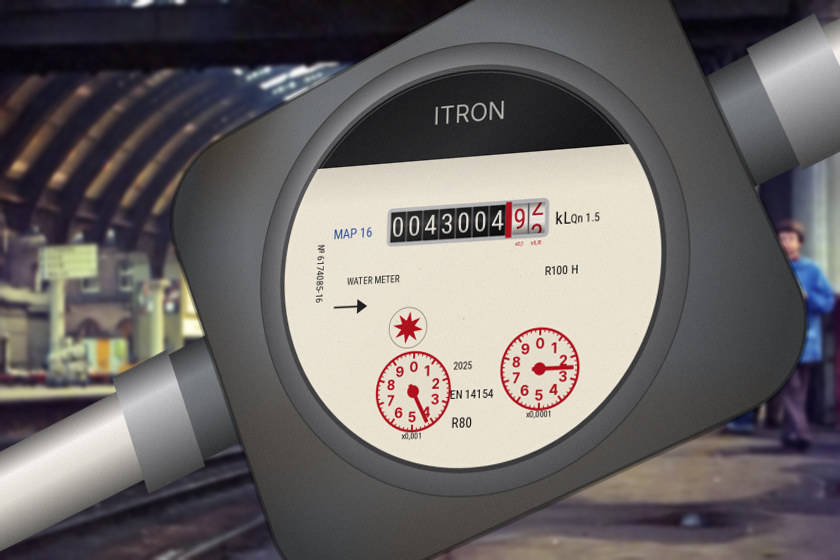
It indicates **43004.9242** kL
